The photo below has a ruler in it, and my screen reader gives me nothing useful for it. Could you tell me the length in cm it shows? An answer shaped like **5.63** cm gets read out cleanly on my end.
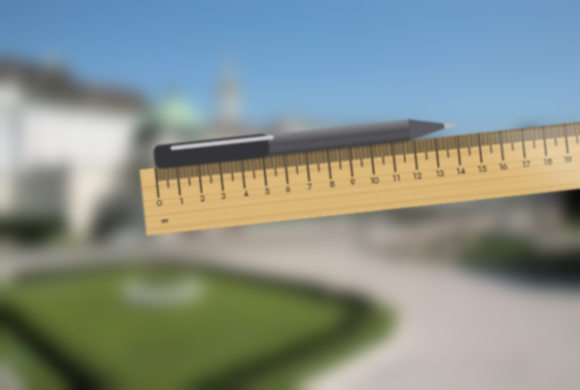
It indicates **14** cm
